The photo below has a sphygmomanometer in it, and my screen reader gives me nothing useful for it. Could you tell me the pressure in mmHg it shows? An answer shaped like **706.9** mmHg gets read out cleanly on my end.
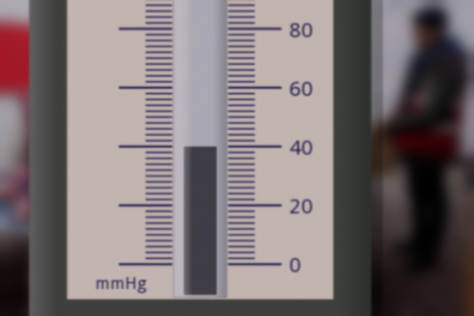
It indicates **40** mmHg
